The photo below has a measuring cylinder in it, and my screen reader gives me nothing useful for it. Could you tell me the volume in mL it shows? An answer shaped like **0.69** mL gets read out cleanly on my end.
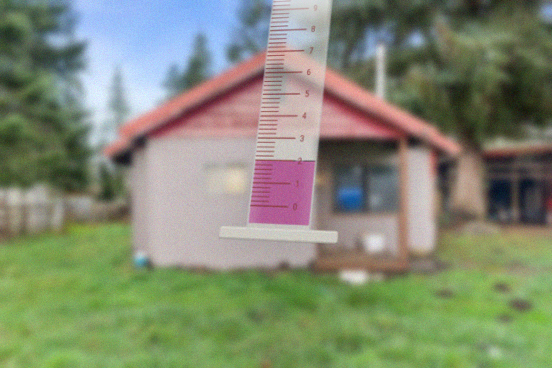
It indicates **2** mL
